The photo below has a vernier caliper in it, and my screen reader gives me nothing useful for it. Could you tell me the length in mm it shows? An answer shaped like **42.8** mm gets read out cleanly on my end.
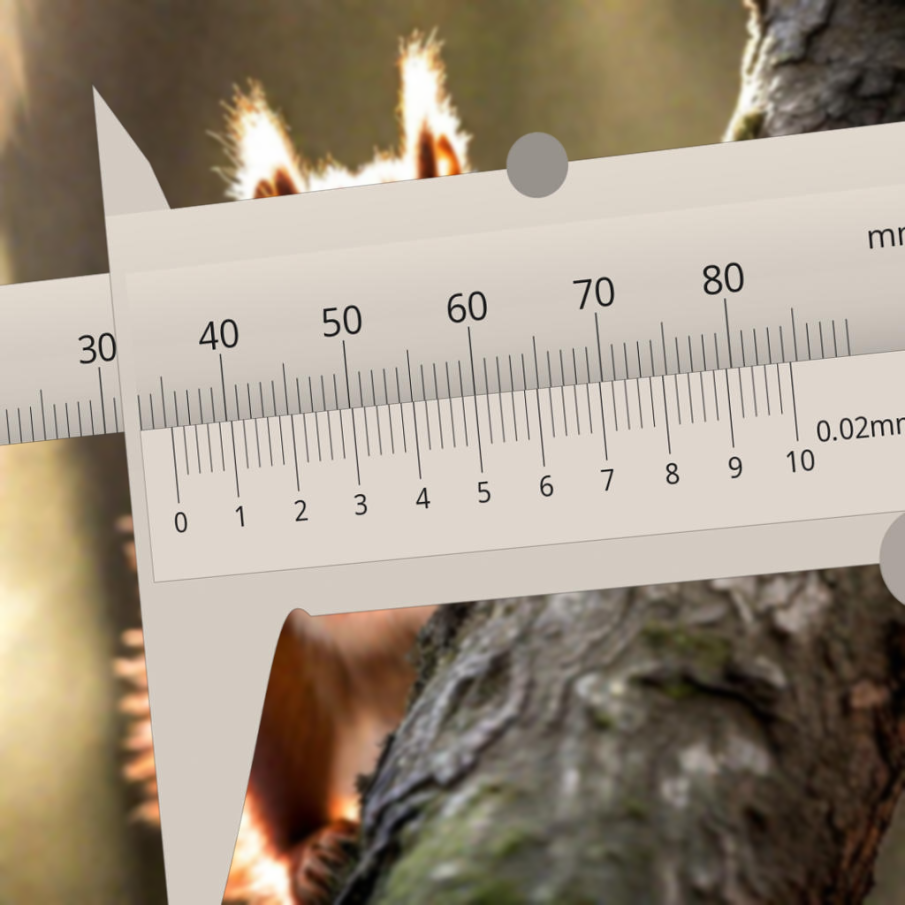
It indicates **35.5** mm
